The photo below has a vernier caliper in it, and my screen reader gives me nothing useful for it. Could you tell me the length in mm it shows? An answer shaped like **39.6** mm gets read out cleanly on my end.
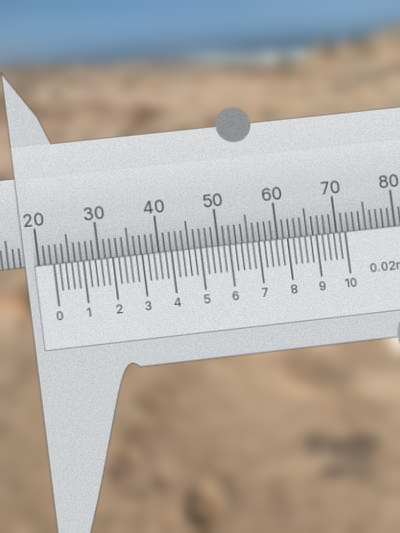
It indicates **22.5** mm
